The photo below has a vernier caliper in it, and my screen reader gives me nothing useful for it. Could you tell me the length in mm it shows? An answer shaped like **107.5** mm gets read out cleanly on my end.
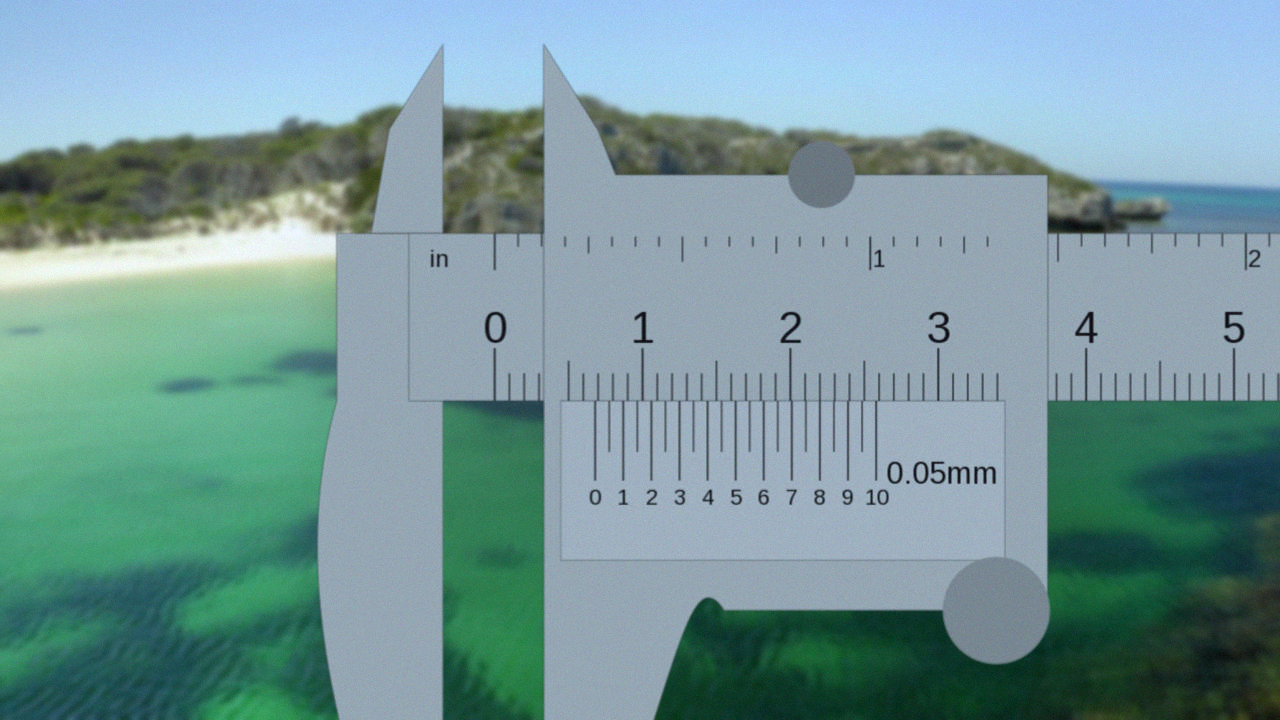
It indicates **6.8** mm
